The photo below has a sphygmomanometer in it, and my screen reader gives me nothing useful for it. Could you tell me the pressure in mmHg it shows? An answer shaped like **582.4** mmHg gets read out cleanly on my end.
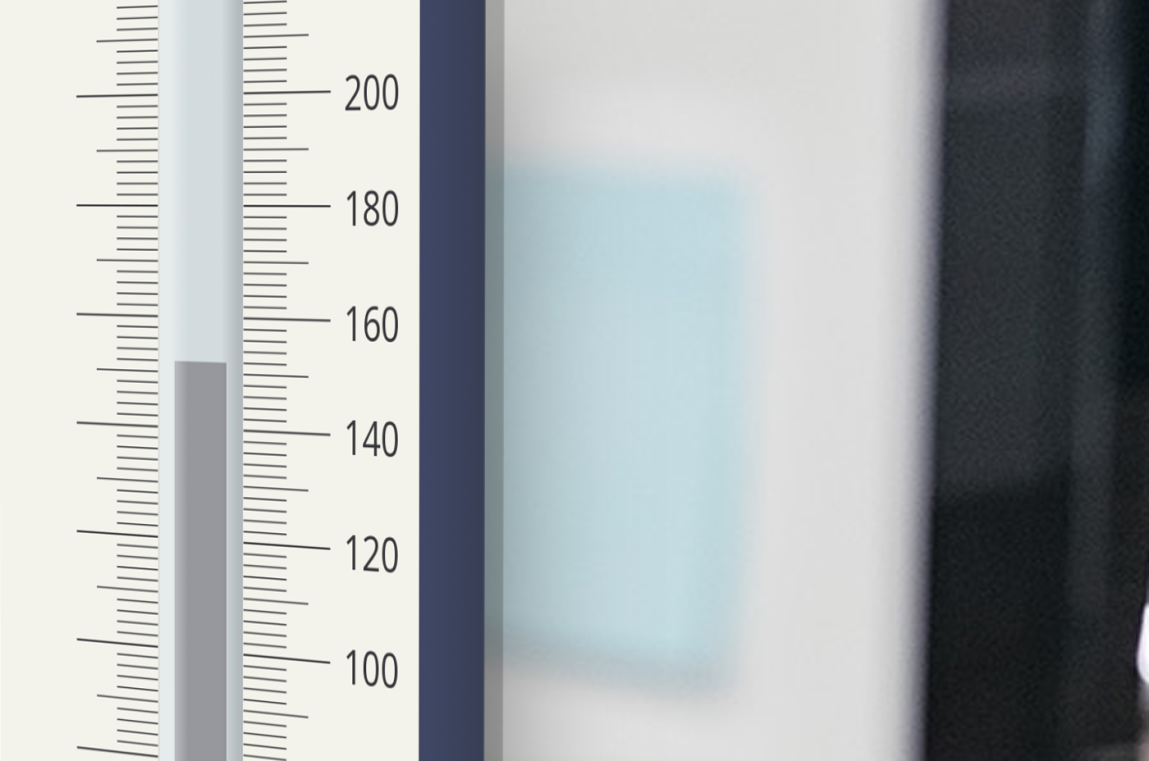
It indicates **152** mmHg
